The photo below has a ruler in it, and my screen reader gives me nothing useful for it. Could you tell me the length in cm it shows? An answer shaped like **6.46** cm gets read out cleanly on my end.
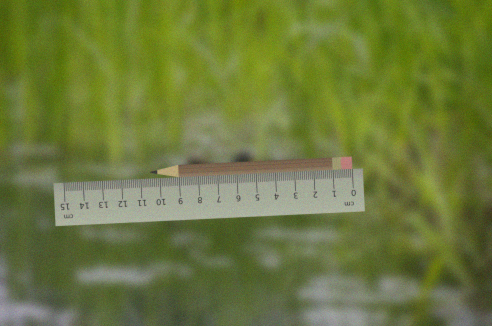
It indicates **10.5** cm
